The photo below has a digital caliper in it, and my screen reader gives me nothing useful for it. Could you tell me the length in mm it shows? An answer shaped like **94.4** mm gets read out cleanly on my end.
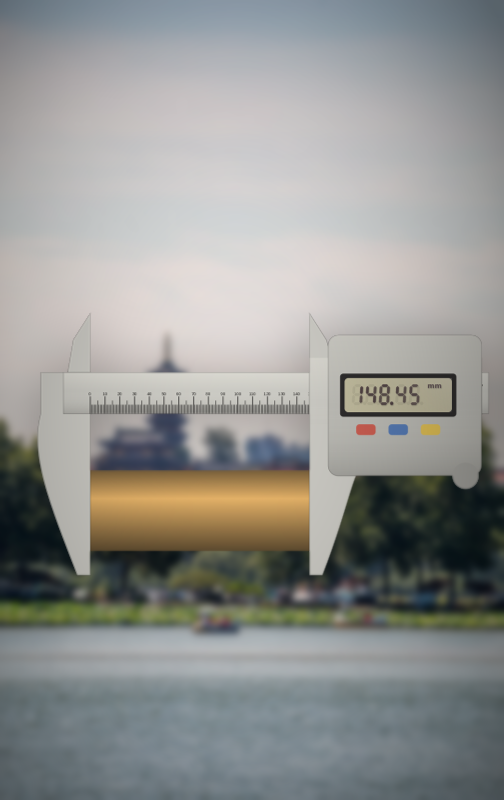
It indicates **148.45** mm
